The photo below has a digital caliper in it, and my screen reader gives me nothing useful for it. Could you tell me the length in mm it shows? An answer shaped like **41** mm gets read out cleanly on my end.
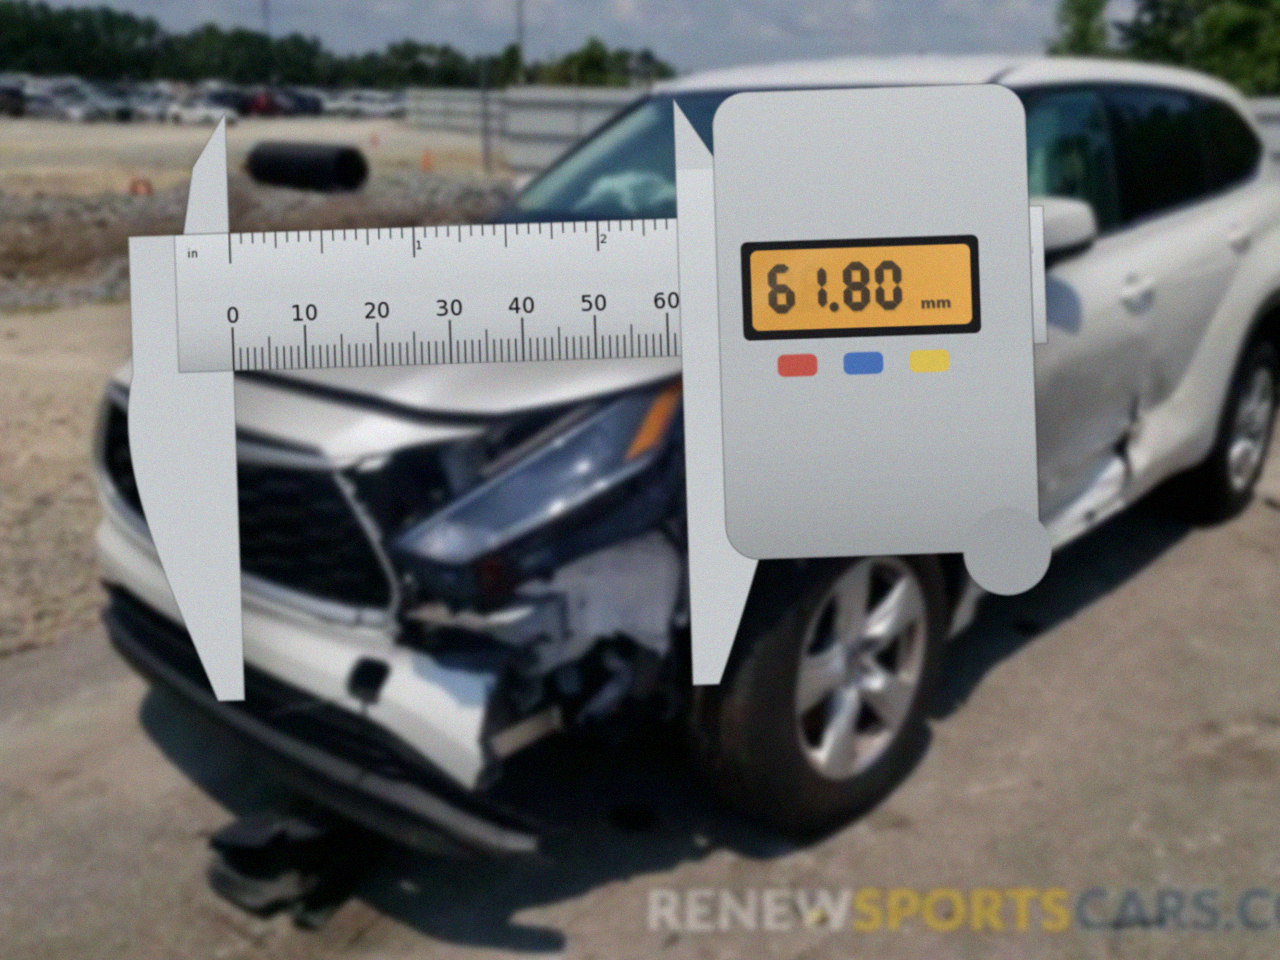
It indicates **61.80** mm
